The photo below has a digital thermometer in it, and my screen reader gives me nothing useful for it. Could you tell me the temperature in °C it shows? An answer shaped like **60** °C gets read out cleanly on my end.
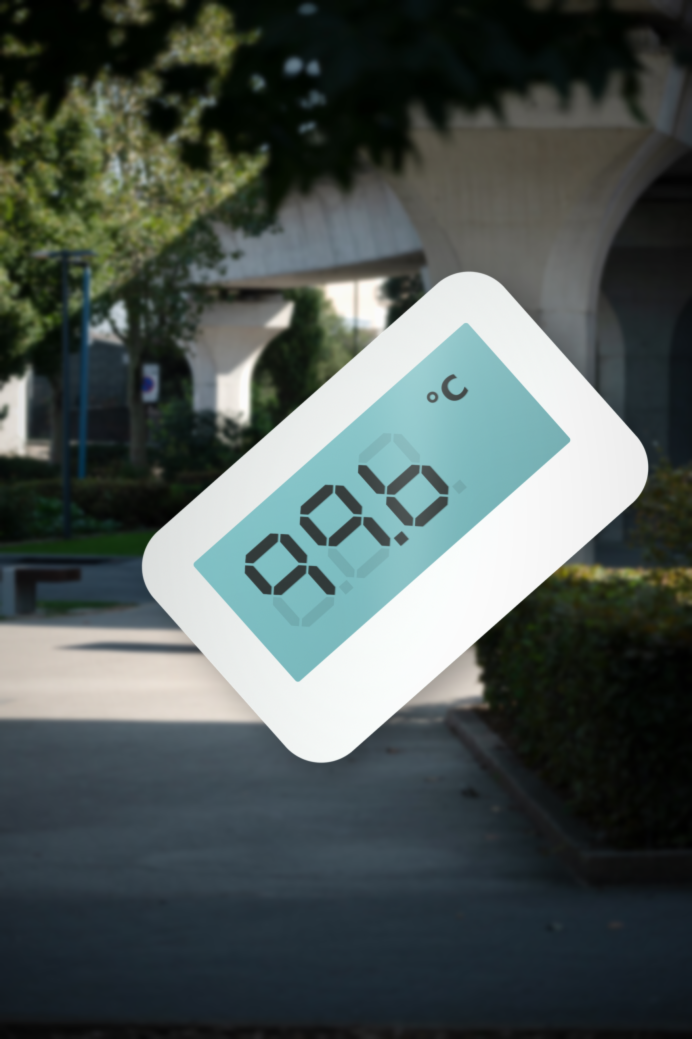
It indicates **99.6** °C
